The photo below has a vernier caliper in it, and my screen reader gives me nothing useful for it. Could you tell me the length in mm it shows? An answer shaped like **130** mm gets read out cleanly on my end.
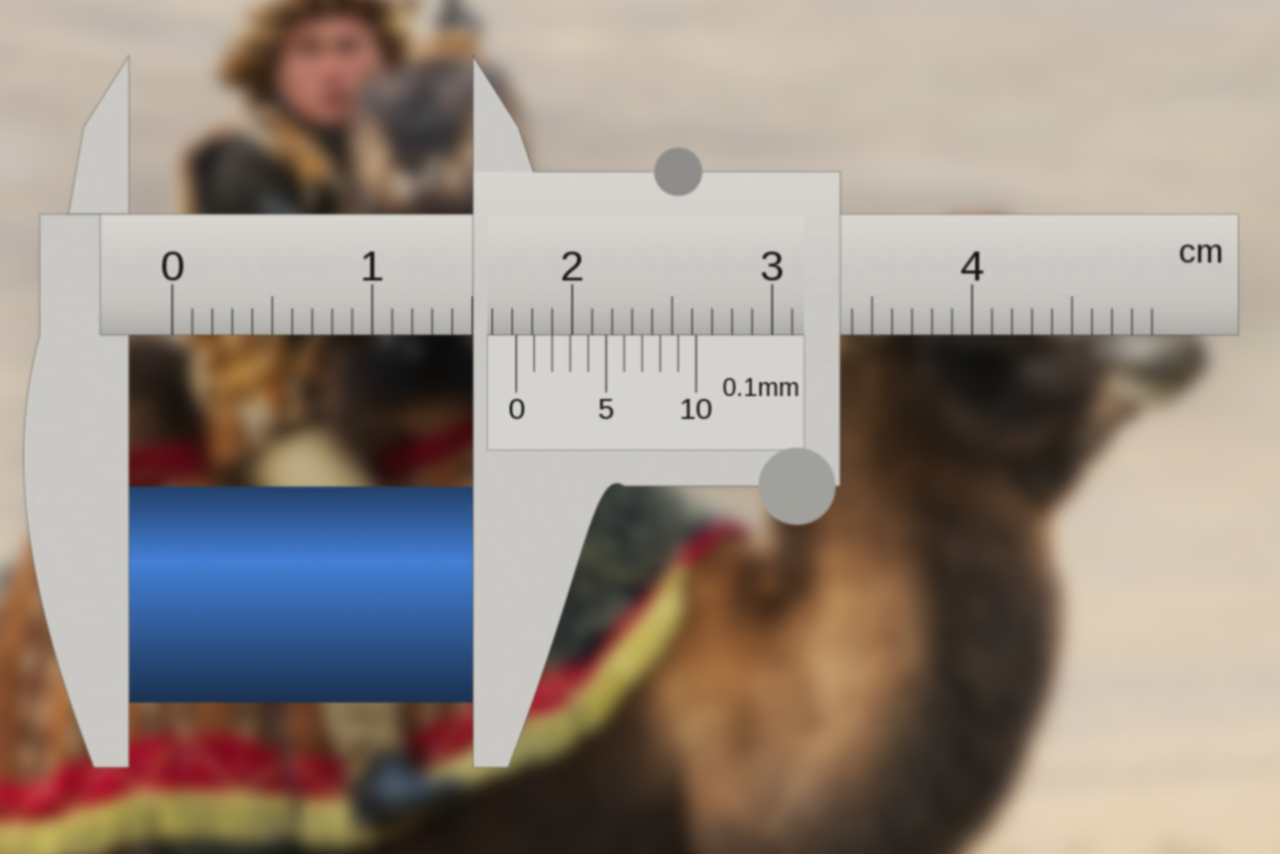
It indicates **17.2** mm
